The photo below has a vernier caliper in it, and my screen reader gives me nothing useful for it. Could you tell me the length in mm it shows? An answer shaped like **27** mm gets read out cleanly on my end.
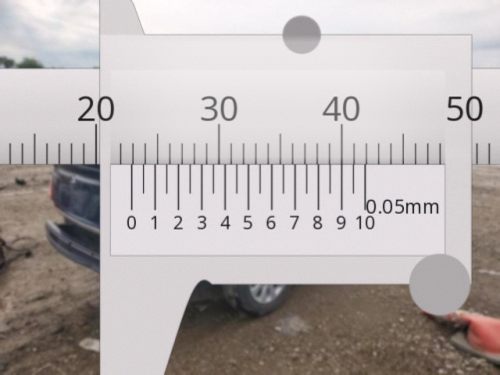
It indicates **22.9** mm
